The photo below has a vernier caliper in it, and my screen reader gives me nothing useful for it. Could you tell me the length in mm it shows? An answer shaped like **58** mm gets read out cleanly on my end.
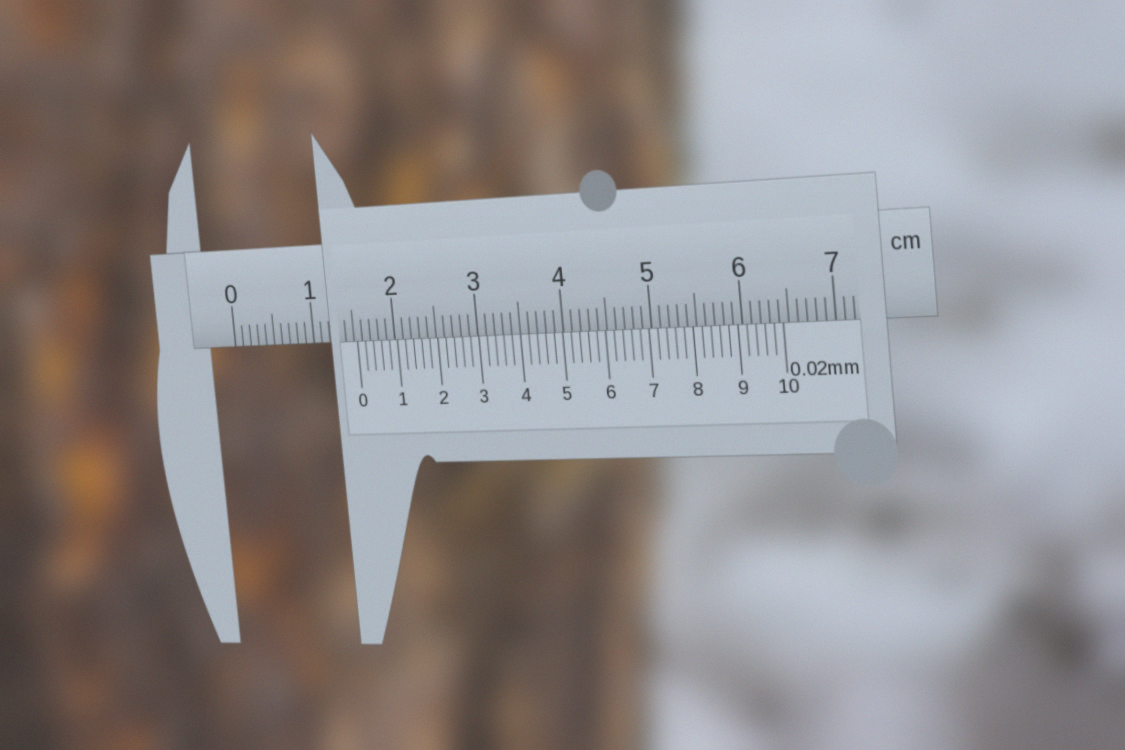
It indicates **15.4** mm
